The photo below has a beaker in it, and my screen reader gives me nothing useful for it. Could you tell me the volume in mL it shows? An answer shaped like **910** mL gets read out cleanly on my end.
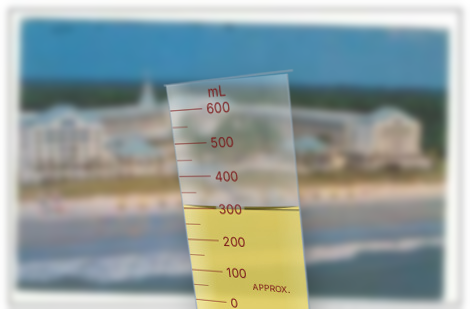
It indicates **300** mL
